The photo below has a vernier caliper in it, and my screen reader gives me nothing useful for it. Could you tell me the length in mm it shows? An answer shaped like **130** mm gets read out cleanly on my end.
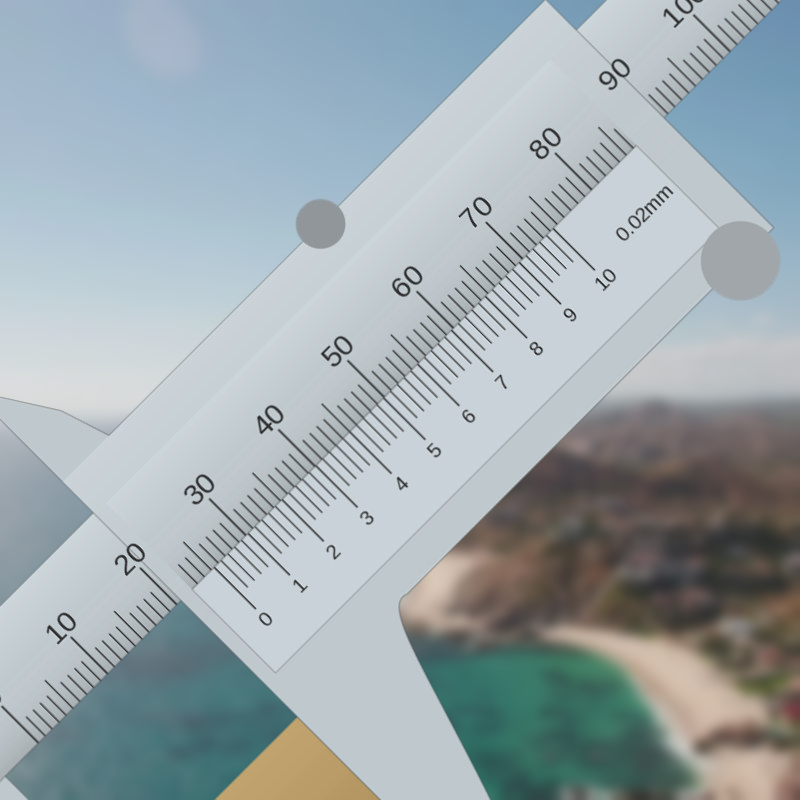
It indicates **25.4** mm
